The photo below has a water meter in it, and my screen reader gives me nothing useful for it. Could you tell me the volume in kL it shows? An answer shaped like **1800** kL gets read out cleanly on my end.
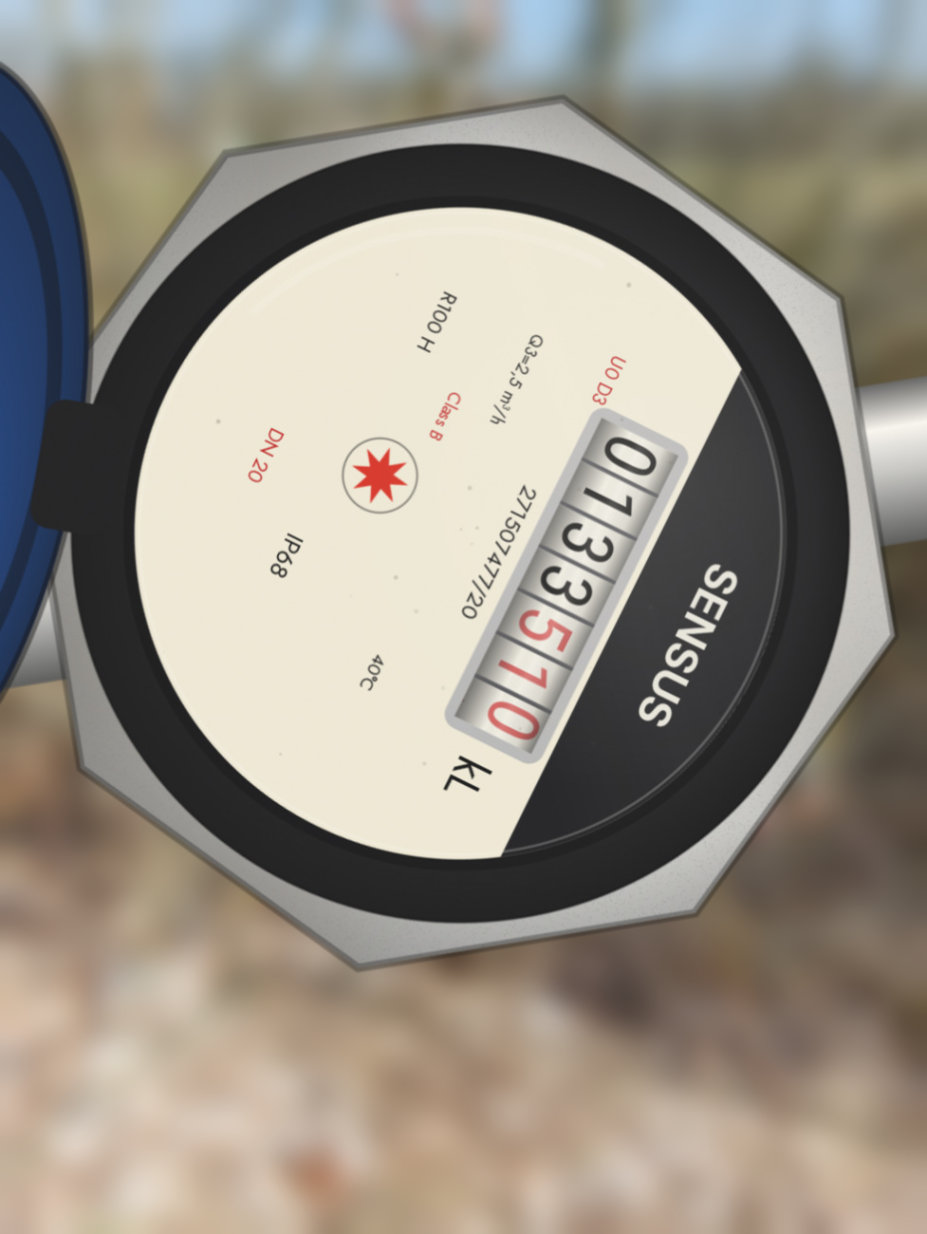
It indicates **133.510** kL
